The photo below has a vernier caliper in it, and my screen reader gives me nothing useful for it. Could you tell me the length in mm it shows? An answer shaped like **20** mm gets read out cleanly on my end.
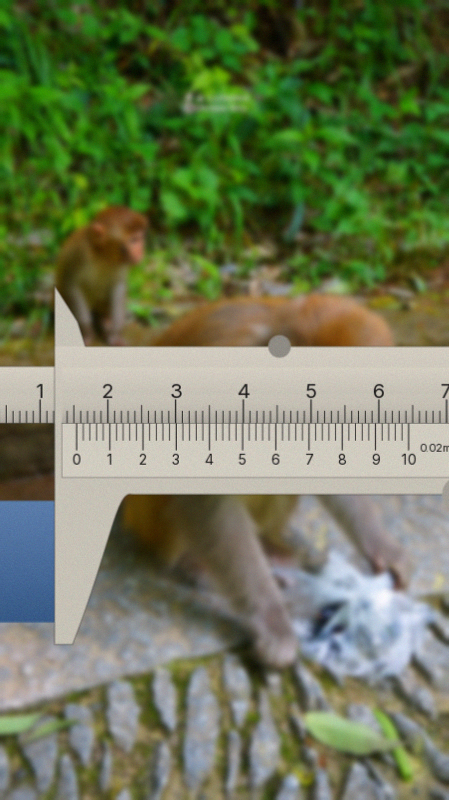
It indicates **15.4** mm
